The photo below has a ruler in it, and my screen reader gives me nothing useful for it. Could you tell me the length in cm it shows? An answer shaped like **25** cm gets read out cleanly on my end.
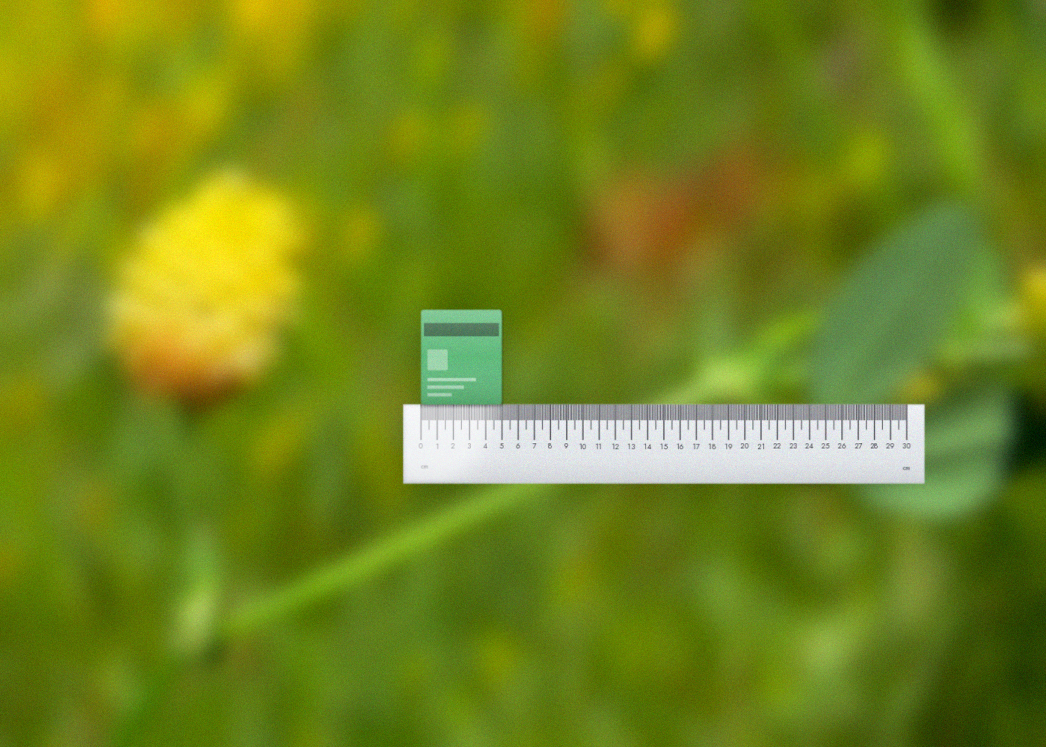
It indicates **5** cm
